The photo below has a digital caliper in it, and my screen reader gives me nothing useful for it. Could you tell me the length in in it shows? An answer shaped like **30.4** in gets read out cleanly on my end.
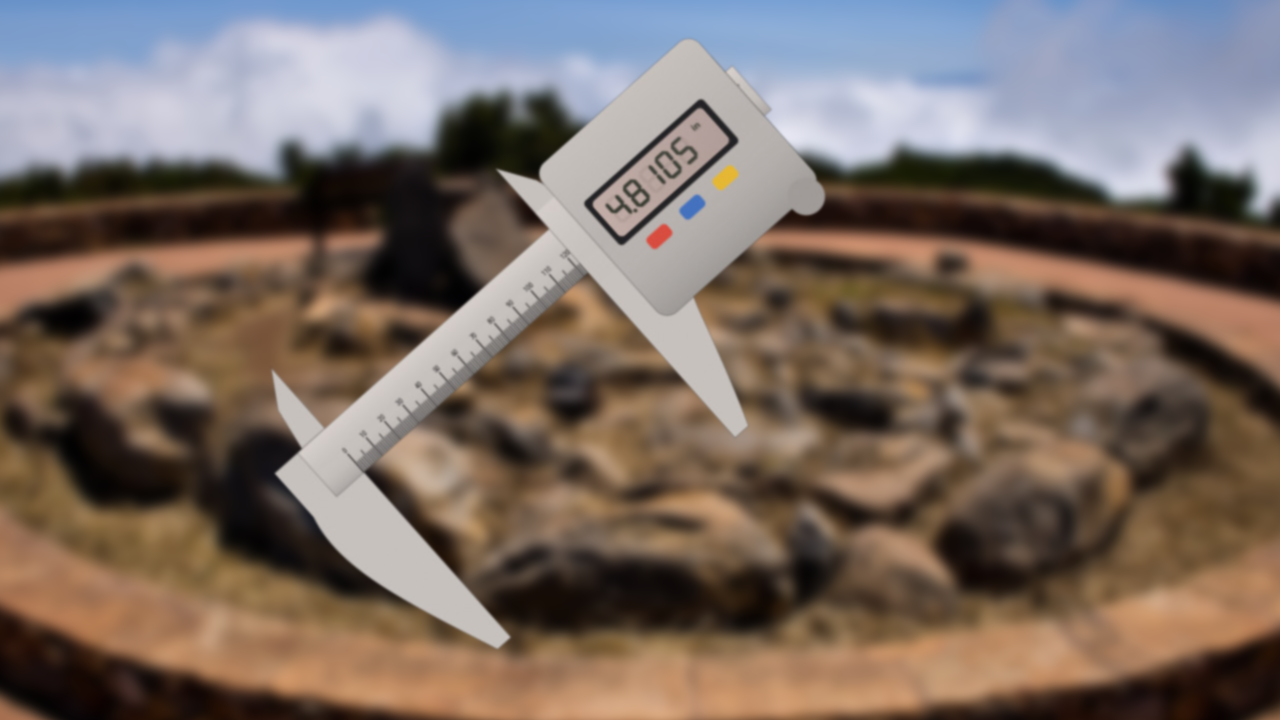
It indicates **4.8105** in
